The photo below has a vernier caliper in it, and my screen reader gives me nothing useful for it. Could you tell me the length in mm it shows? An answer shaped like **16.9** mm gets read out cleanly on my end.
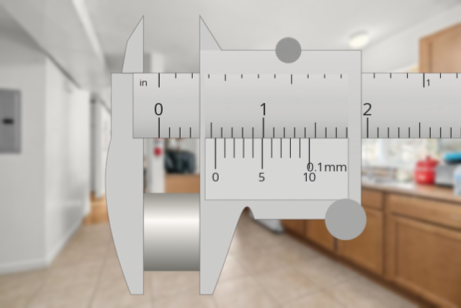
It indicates **5.4** mm
